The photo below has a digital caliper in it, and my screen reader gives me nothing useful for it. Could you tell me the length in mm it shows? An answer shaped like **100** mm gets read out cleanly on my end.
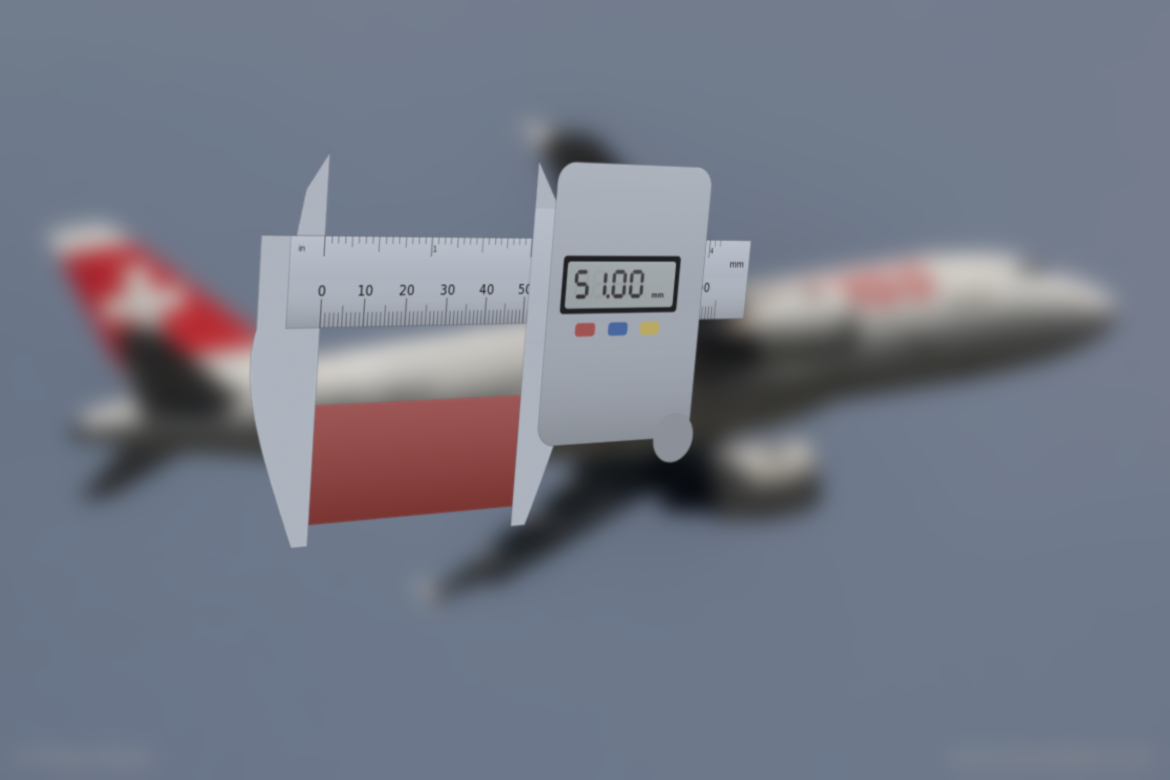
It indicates **51.00** mm
